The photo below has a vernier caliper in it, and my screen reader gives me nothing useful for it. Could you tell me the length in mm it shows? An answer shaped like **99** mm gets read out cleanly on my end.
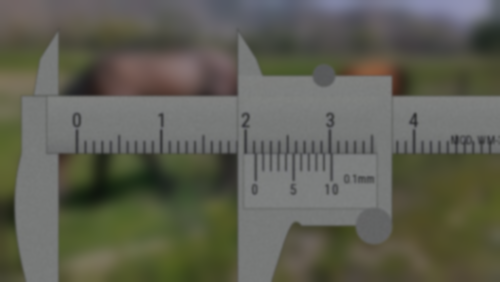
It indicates **21.2** mm
